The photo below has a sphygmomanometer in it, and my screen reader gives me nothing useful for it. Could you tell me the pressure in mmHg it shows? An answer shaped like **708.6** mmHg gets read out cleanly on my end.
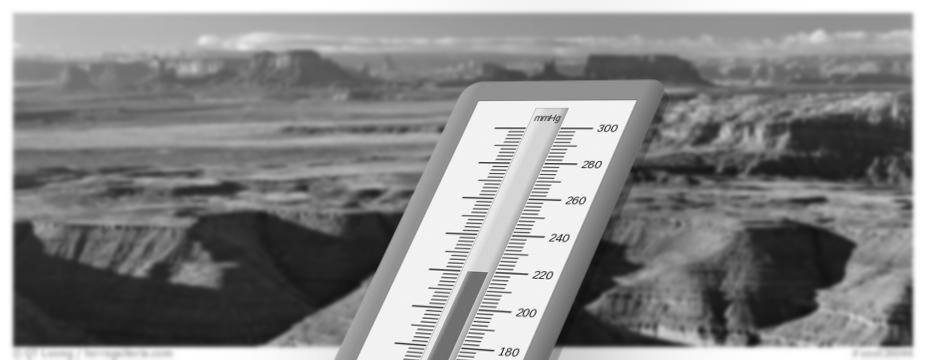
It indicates **220** mmHg
